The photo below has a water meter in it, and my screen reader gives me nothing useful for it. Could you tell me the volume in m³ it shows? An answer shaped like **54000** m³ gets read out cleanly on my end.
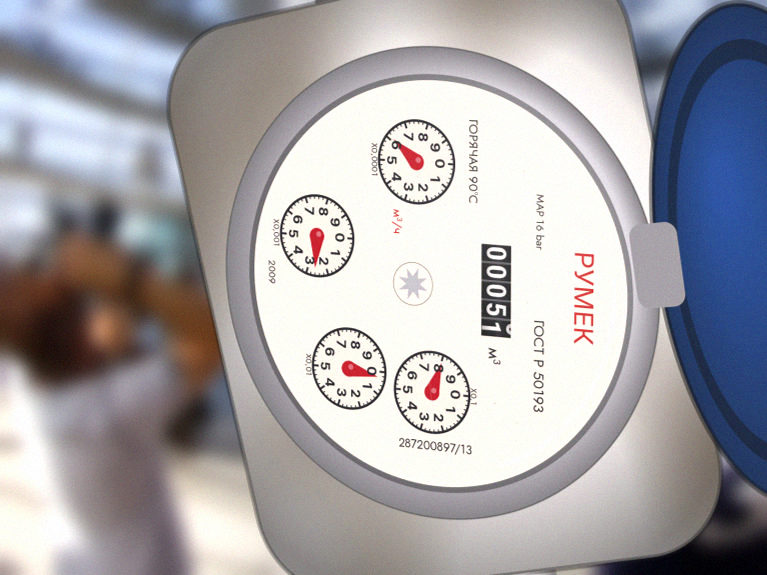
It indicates **50.8026** m³
